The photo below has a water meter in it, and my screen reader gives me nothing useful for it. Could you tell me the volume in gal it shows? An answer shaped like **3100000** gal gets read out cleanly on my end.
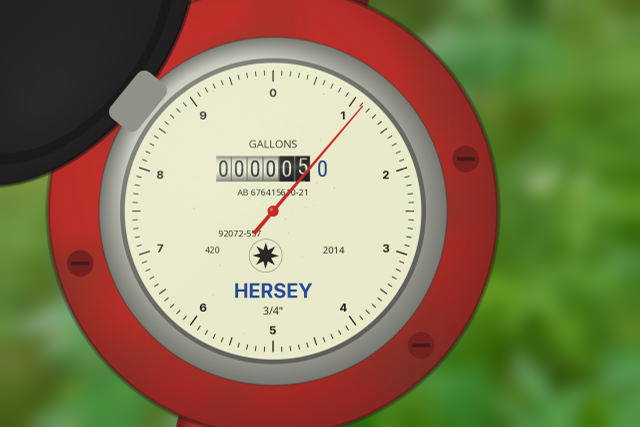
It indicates **51.1** gal
